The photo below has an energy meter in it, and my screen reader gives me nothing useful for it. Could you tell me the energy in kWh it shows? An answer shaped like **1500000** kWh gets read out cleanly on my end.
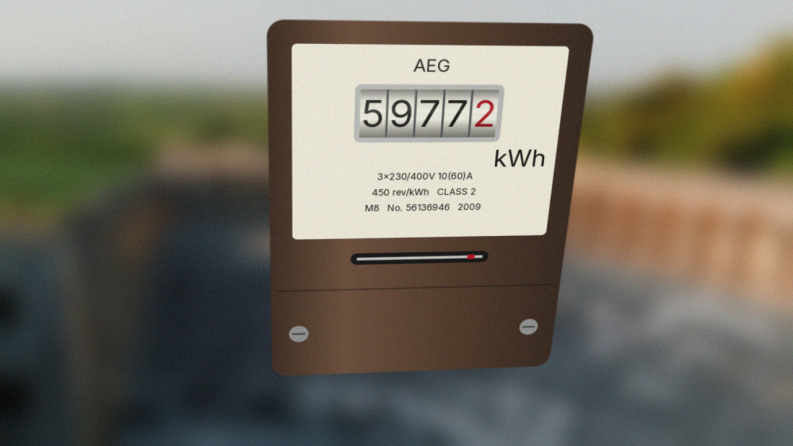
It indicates **5977.2** kWh
